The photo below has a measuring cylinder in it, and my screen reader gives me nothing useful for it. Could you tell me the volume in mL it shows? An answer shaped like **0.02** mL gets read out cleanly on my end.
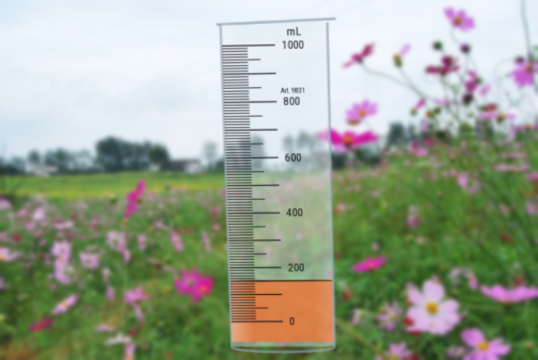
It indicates **150** mL
